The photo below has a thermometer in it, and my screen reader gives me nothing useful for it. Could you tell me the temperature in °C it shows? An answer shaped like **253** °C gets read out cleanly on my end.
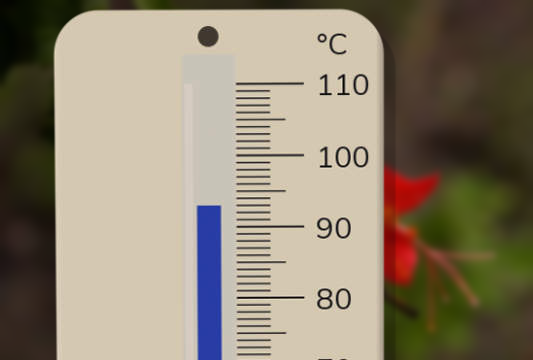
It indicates **93** °C
